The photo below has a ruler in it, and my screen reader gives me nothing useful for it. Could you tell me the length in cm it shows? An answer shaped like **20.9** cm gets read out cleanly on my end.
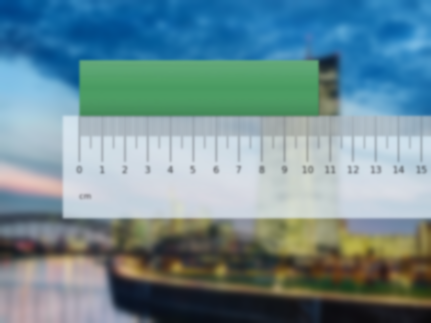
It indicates **10.5** cm
